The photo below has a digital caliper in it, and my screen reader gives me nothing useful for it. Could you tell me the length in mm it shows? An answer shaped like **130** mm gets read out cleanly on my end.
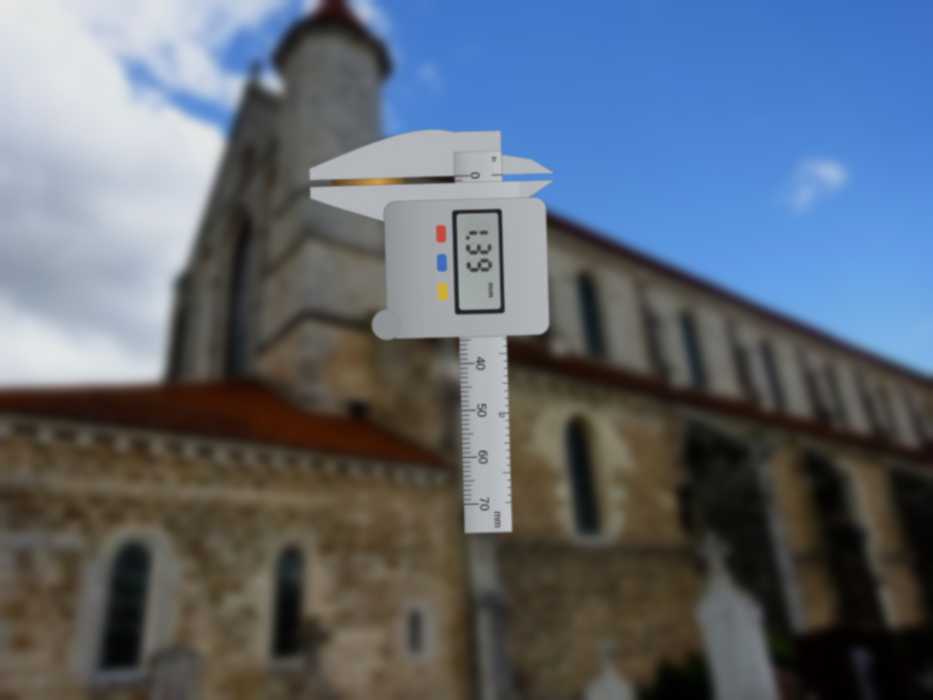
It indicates **1.39** mm
